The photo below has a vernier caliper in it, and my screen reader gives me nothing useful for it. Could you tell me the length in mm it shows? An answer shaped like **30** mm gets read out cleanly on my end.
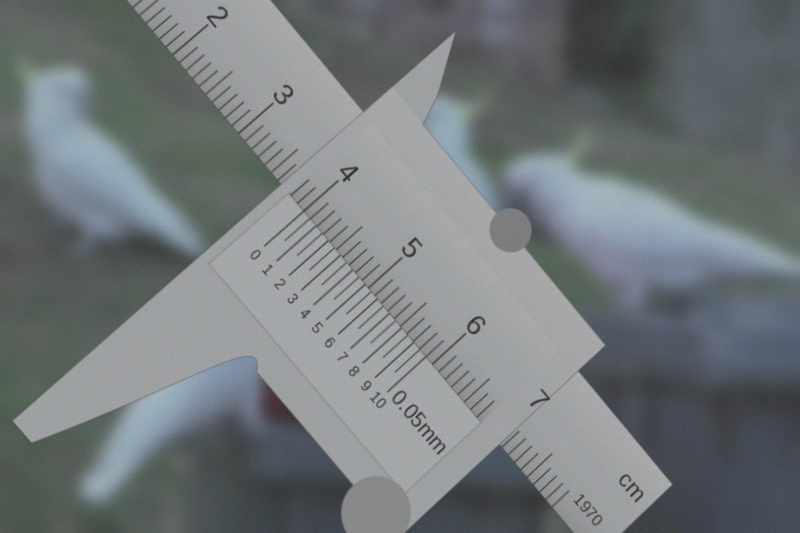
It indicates **40.0** mm
